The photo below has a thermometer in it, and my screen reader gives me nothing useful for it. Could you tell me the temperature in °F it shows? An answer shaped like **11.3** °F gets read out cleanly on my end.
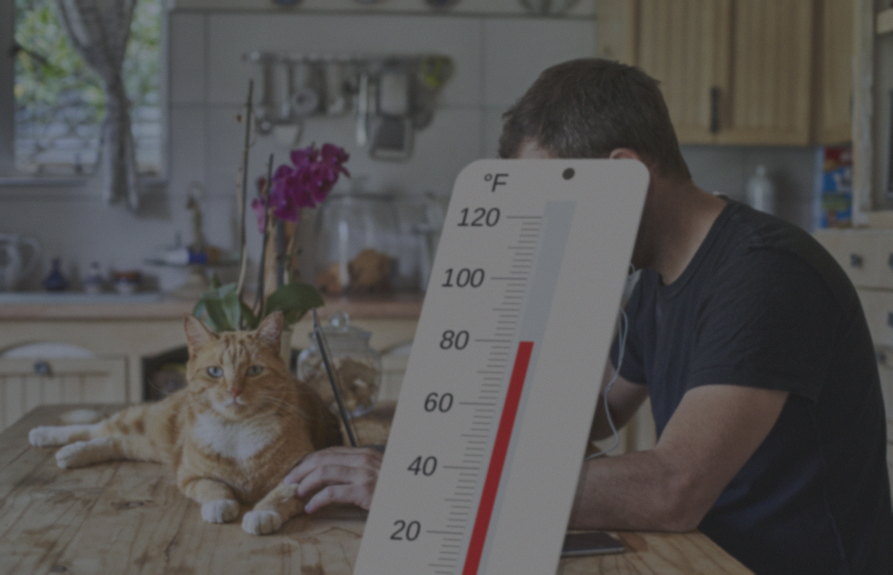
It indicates **80** °F
